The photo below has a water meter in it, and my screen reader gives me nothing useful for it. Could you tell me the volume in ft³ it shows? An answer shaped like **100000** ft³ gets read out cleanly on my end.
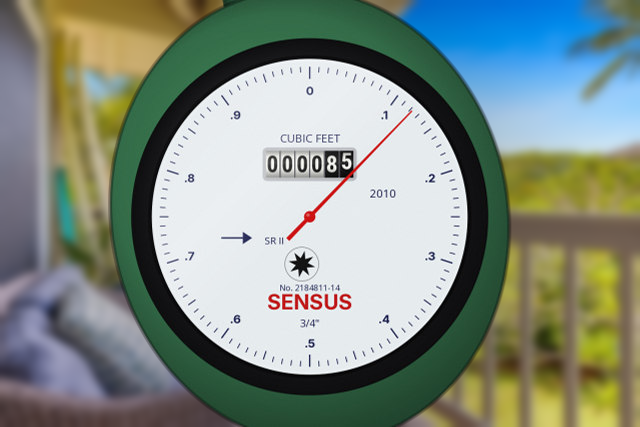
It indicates **85.12** ft³
